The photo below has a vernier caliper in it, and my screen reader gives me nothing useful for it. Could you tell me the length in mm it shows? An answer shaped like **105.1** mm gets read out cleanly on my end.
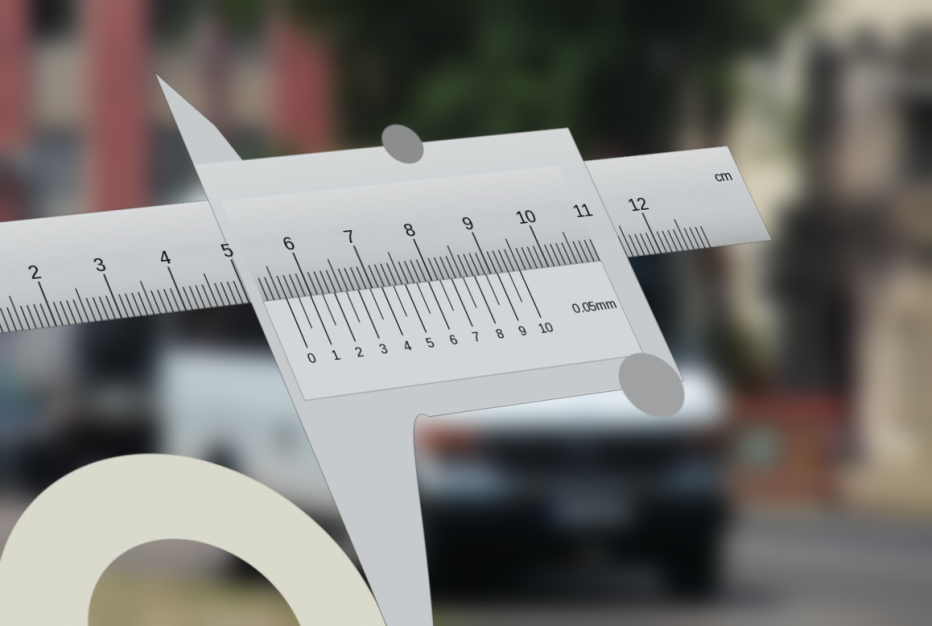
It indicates **56.0** mm
